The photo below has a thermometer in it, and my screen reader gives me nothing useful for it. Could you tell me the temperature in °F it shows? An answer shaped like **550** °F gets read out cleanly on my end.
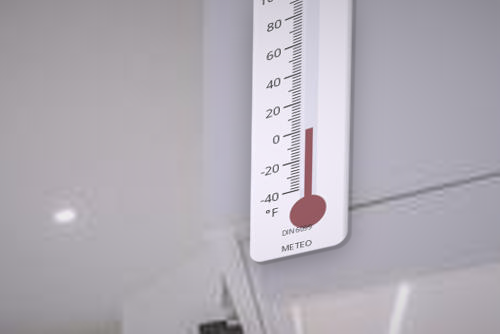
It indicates **0** °F
